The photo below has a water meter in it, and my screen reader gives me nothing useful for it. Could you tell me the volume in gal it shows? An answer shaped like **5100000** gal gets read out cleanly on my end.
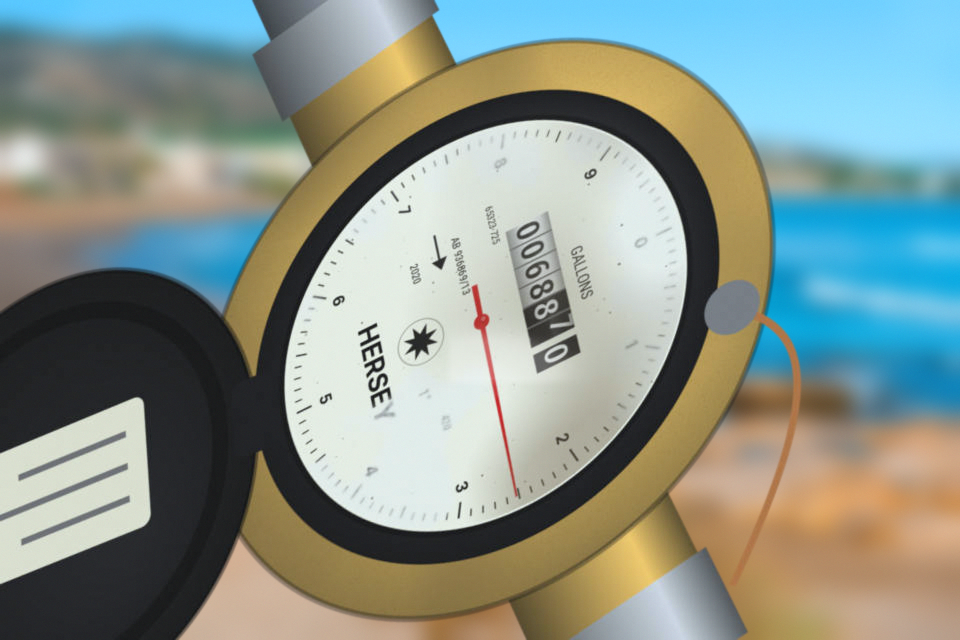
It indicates **68872.5** gal
